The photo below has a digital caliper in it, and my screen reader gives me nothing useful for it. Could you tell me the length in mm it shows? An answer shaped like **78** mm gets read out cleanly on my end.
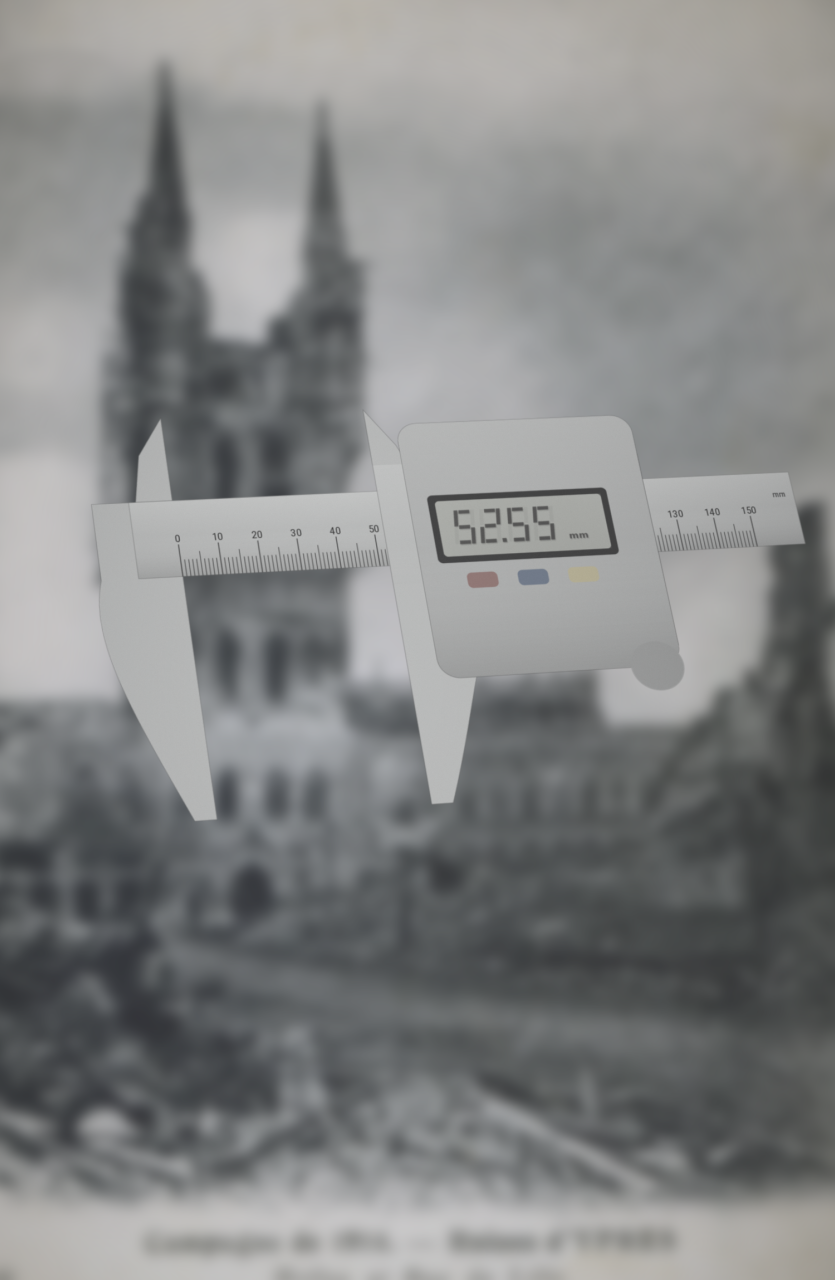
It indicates **52.55** mm
